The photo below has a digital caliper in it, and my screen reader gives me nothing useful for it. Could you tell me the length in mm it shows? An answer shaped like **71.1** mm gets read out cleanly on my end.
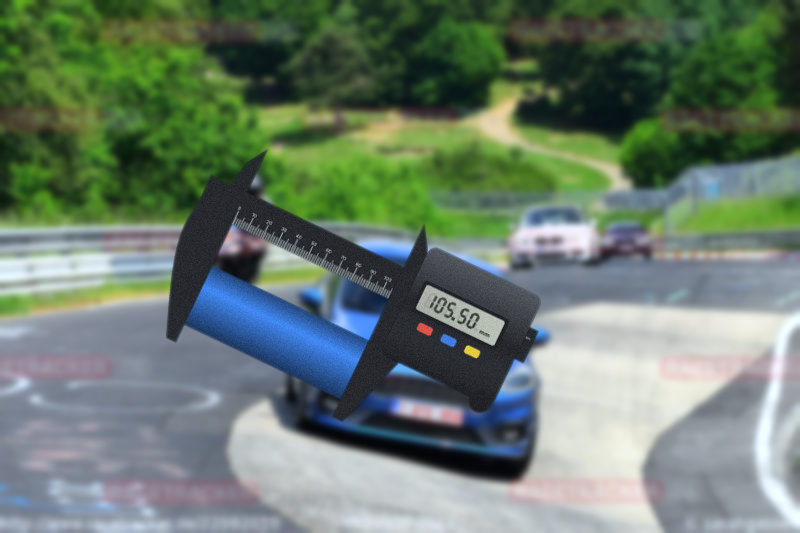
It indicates **105.50** mm
